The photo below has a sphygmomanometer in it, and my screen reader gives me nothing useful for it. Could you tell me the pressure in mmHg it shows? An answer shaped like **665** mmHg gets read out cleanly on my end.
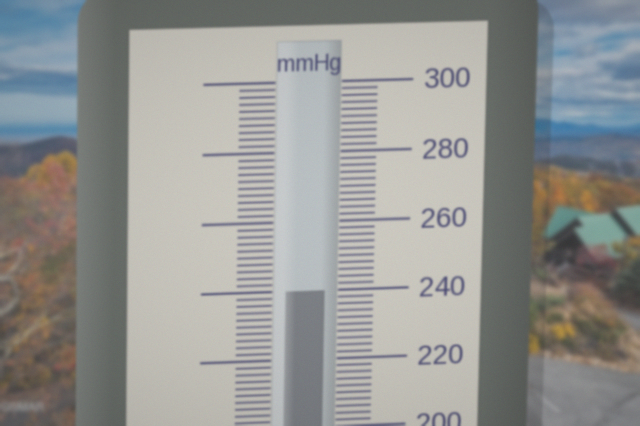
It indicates **240** mmHg
